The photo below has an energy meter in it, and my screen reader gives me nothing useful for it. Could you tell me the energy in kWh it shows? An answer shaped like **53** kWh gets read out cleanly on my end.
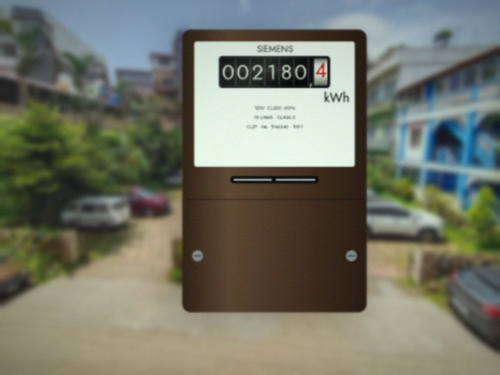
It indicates **2180.4** kWh
